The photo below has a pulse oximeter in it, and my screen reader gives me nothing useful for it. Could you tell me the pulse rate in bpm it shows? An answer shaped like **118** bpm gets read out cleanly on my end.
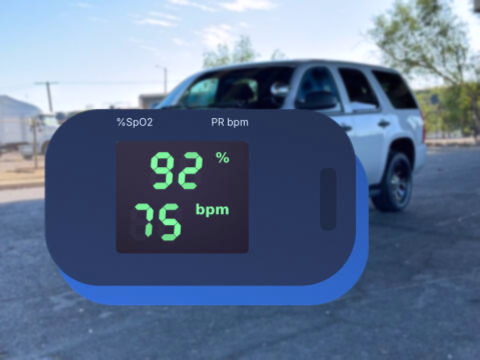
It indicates **75** bpm
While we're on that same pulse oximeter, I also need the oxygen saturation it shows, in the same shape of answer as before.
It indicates **92** %
